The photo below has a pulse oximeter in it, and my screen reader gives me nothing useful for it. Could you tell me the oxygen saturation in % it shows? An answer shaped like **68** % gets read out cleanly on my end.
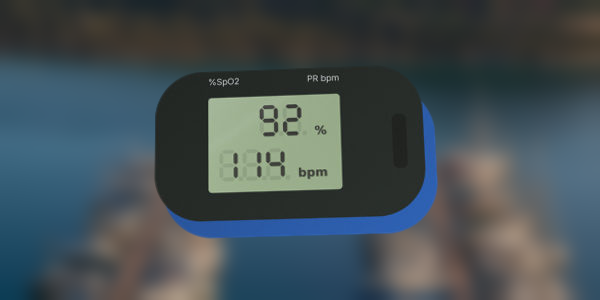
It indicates **92** %
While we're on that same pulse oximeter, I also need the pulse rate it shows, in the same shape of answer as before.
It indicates **114** bpm
